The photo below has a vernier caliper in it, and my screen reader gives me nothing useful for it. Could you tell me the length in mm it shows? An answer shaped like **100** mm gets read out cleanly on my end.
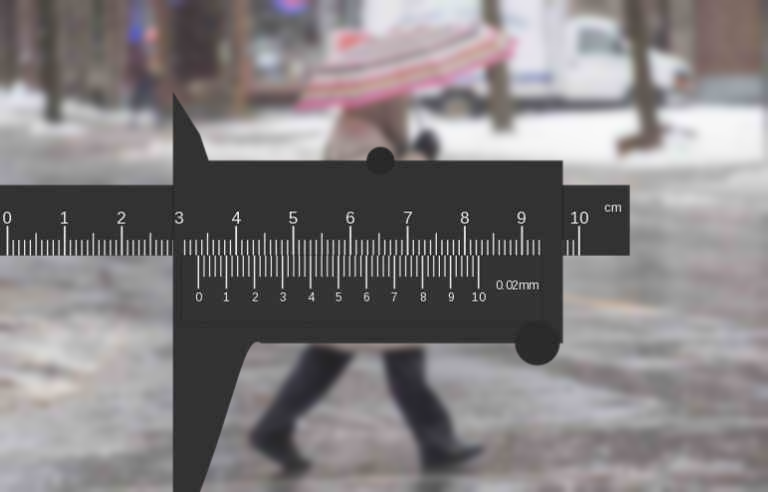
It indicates **33.4** mm
